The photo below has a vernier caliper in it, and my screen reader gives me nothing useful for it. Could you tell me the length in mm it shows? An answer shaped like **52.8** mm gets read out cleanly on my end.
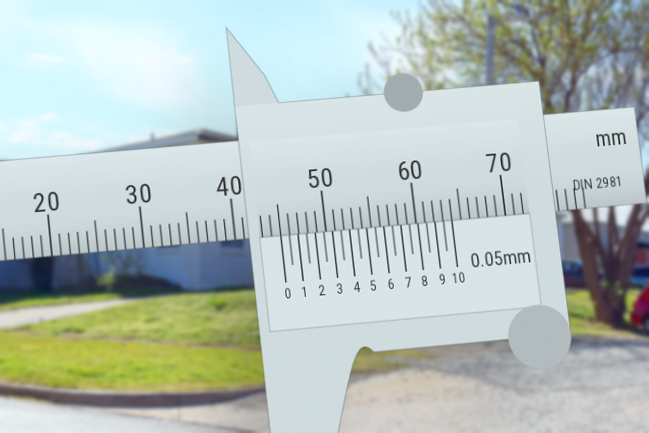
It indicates **45.0** mm
